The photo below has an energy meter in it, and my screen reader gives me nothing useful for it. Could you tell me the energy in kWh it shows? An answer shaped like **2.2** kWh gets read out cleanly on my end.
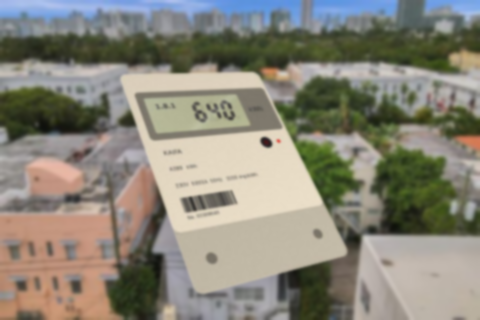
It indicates **640** kWh
